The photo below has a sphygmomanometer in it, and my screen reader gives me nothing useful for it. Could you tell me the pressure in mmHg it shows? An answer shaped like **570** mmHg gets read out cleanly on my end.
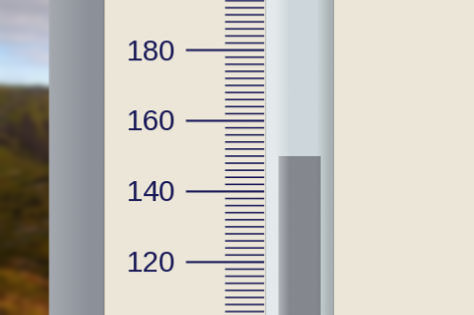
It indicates **150** mmHg
